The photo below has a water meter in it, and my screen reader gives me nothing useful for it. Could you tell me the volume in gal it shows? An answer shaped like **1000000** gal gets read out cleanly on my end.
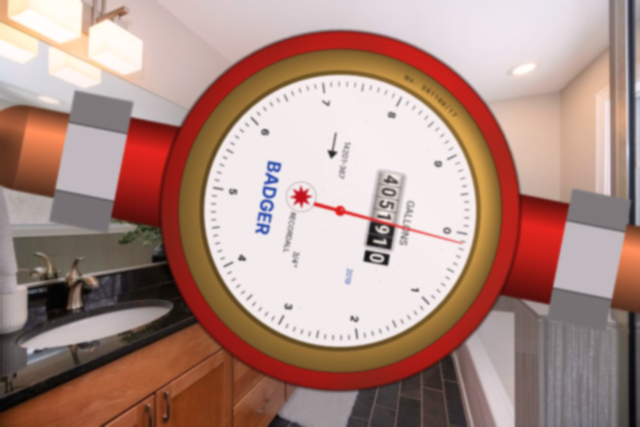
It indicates **4051910.1** gal
